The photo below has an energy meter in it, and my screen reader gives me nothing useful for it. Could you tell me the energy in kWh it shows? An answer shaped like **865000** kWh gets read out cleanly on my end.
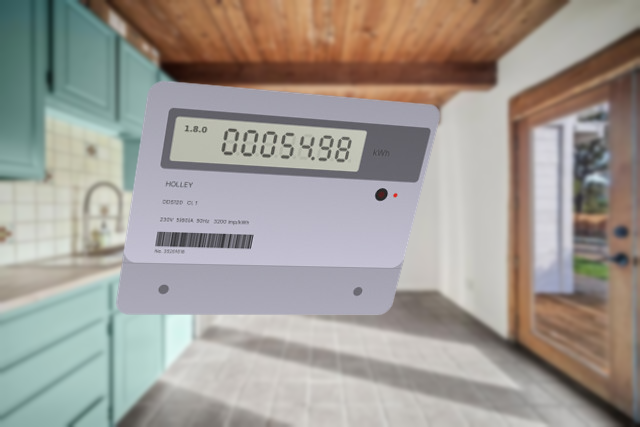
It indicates **54.98** kWh
